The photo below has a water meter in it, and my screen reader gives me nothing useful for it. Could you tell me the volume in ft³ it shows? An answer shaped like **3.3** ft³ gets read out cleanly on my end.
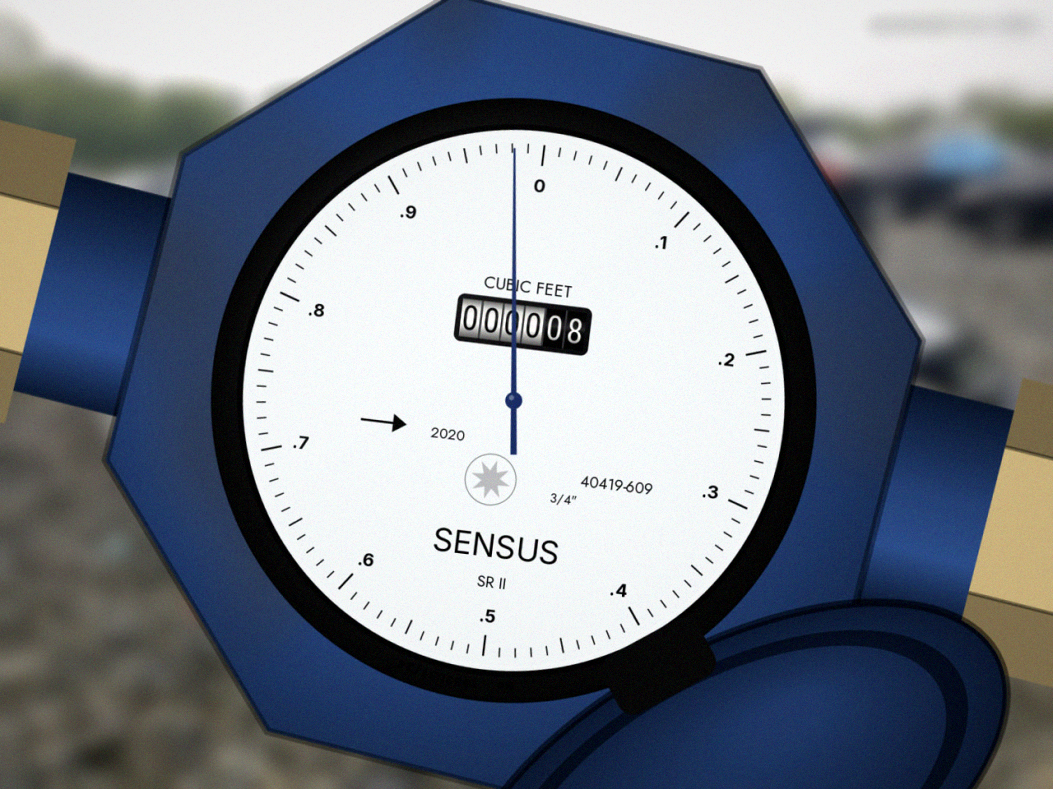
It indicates **7.98** ft³
